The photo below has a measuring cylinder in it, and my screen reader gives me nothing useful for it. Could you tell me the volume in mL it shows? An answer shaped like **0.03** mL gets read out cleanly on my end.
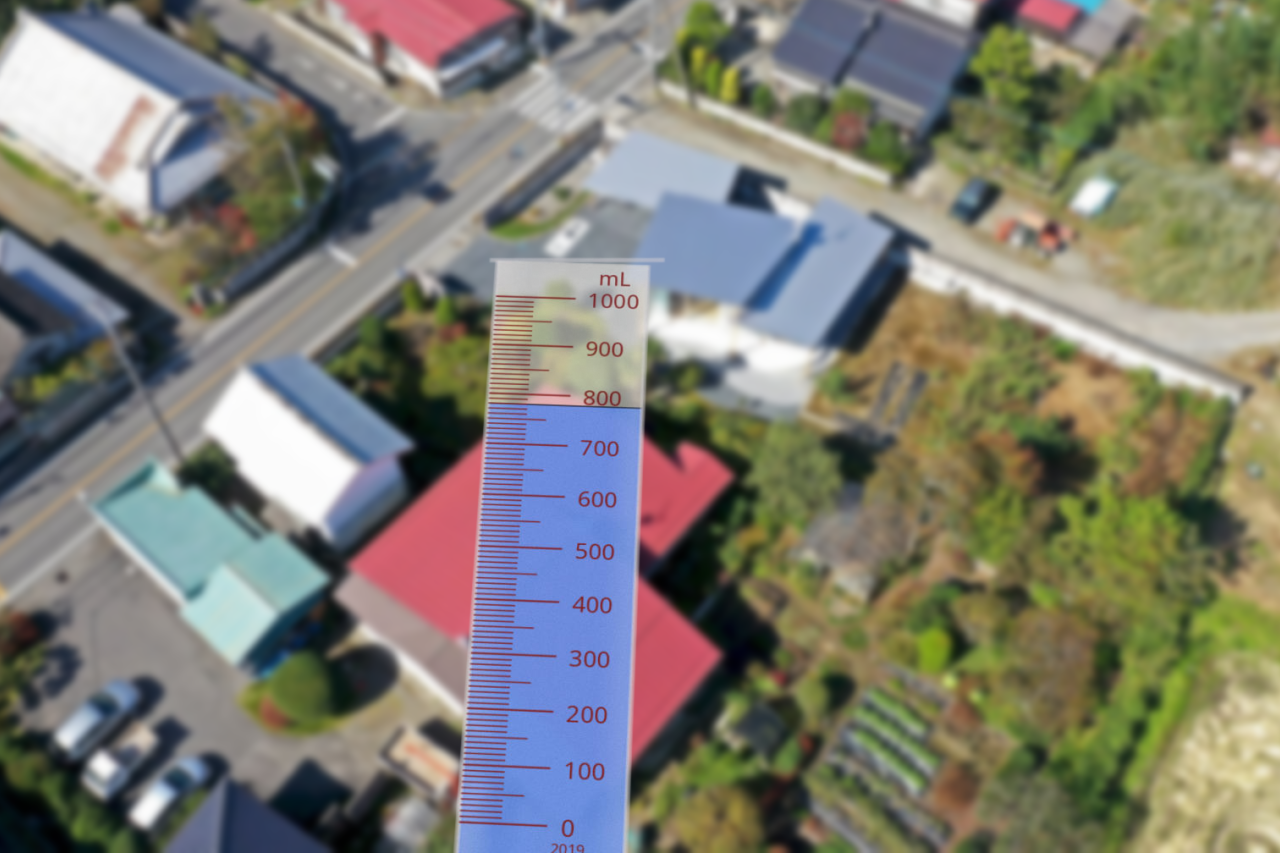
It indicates **780** mL
